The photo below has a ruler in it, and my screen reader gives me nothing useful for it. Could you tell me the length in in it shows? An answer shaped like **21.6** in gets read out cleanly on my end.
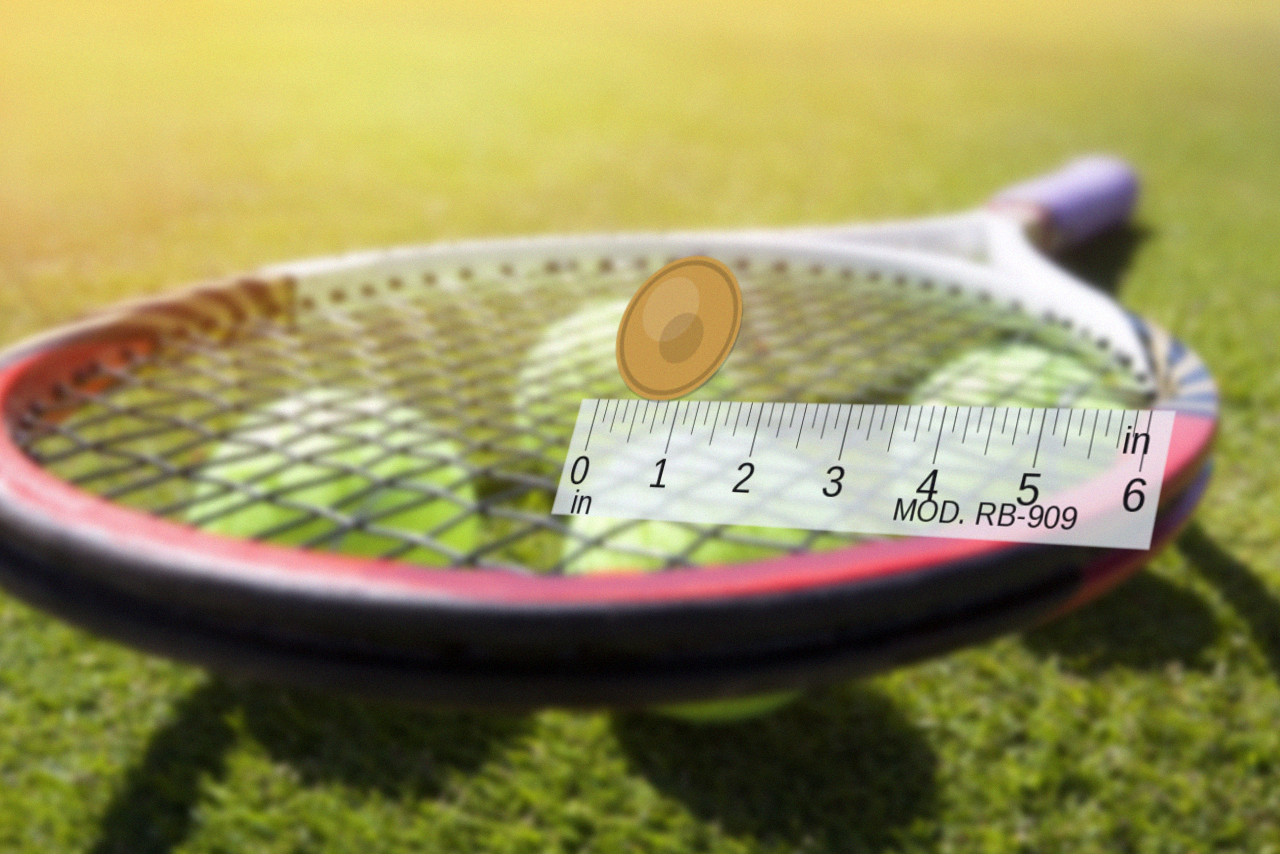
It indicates **1.5** in
